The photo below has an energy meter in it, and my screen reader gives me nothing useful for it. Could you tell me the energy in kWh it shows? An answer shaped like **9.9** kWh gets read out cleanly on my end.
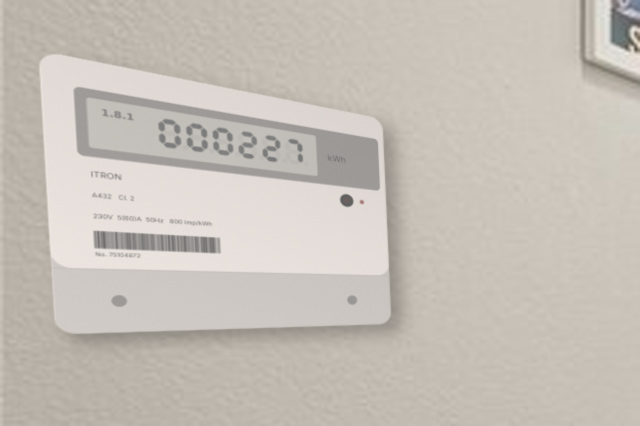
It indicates **227** kWh
